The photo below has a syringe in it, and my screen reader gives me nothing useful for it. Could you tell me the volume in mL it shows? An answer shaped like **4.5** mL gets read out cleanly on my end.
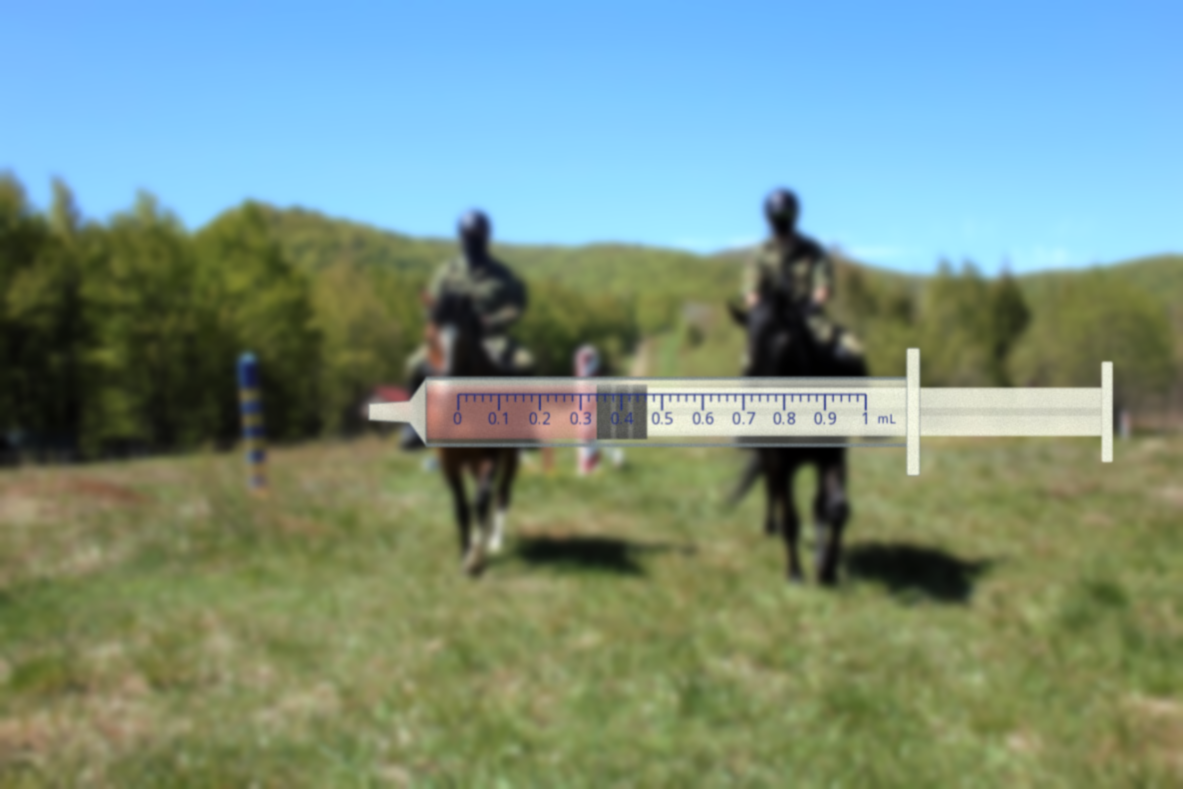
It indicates **0.34** mL
